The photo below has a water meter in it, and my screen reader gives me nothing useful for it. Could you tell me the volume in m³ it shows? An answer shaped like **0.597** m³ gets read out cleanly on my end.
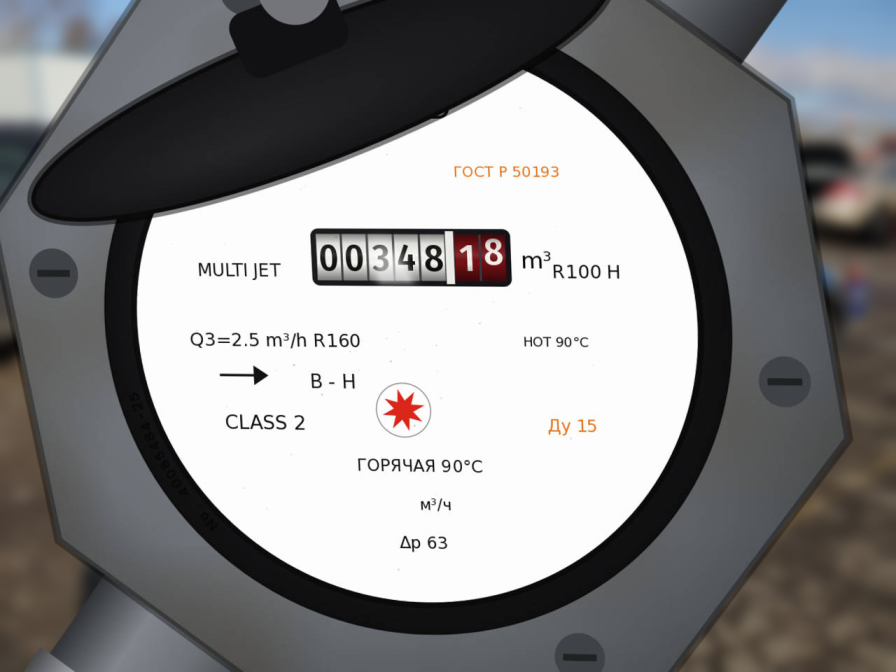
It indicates **348.18** m³
